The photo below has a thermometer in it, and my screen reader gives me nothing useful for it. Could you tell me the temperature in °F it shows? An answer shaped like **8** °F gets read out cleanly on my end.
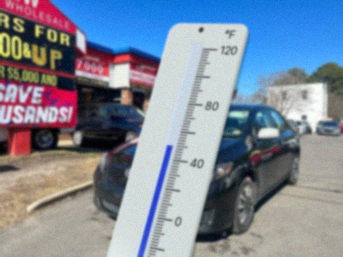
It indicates **50** °F
